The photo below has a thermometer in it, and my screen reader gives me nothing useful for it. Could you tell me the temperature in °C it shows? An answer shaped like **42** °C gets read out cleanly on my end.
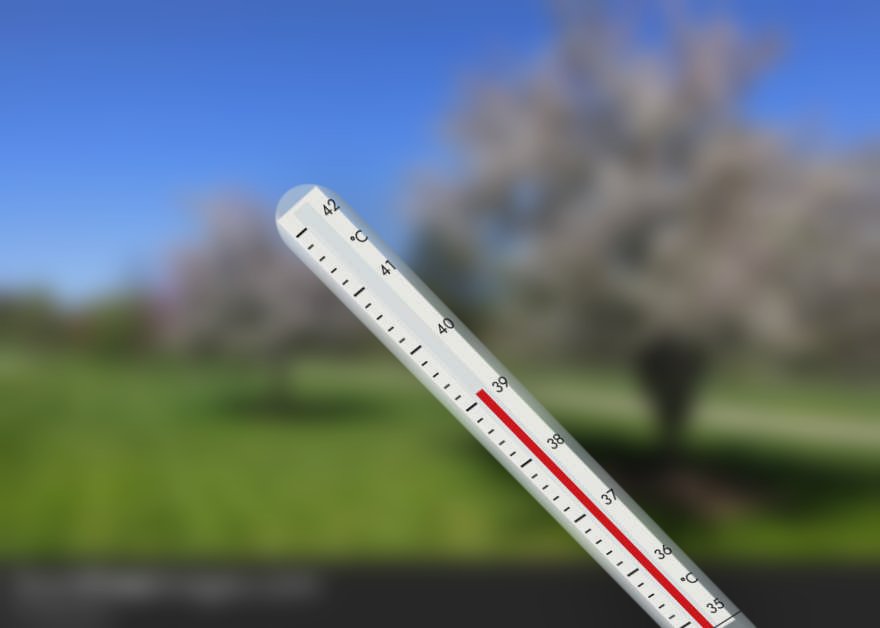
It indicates **39.1** °C
